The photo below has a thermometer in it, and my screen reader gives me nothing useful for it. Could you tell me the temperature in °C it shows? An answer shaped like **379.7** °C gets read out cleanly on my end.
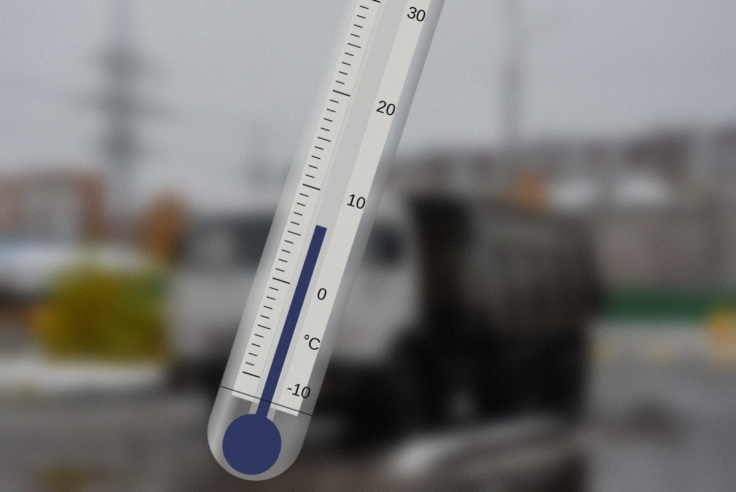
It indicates **6.5** °C
